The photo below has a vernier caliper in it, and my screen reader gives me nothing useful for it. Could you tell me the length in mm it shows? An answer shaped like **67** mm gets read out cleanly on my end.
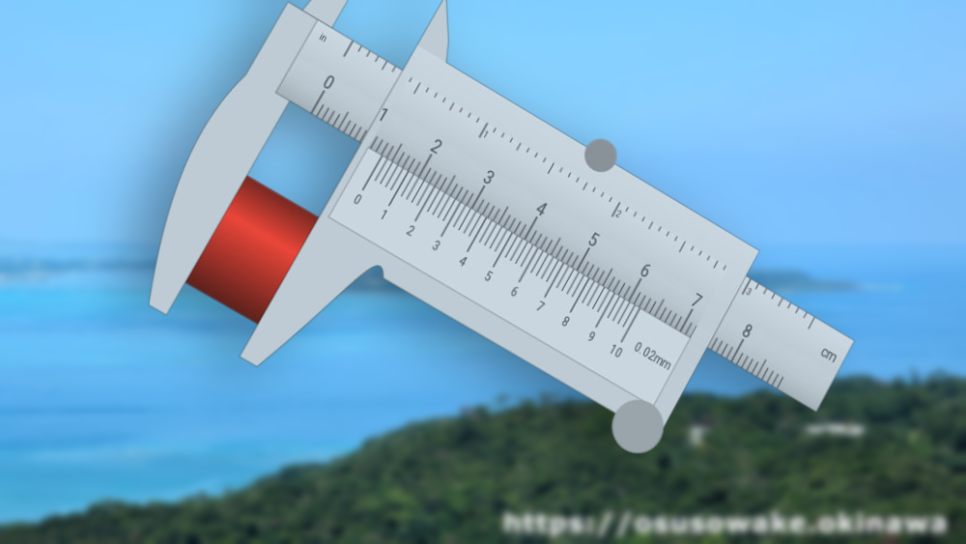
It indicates **13.2** mm
